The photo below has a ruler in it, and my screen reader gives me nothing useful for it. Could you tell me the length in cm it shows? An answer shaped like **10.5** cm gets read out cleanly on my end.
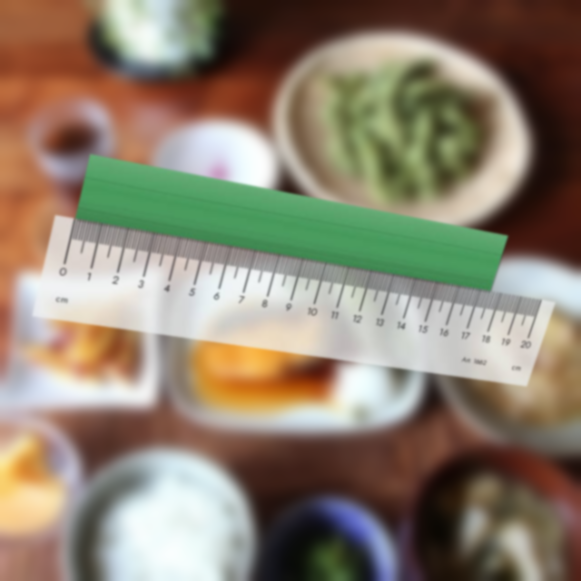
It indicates **17.5** cm
